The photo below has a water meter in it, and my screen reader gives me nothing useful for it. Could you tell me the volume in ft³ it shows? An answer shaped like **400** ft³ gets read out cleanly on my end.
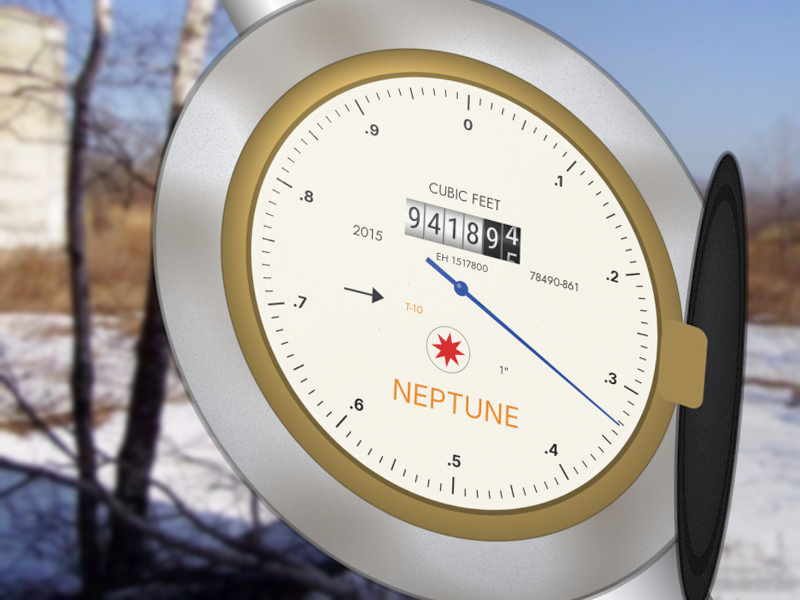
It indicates **941894.33** ft³
